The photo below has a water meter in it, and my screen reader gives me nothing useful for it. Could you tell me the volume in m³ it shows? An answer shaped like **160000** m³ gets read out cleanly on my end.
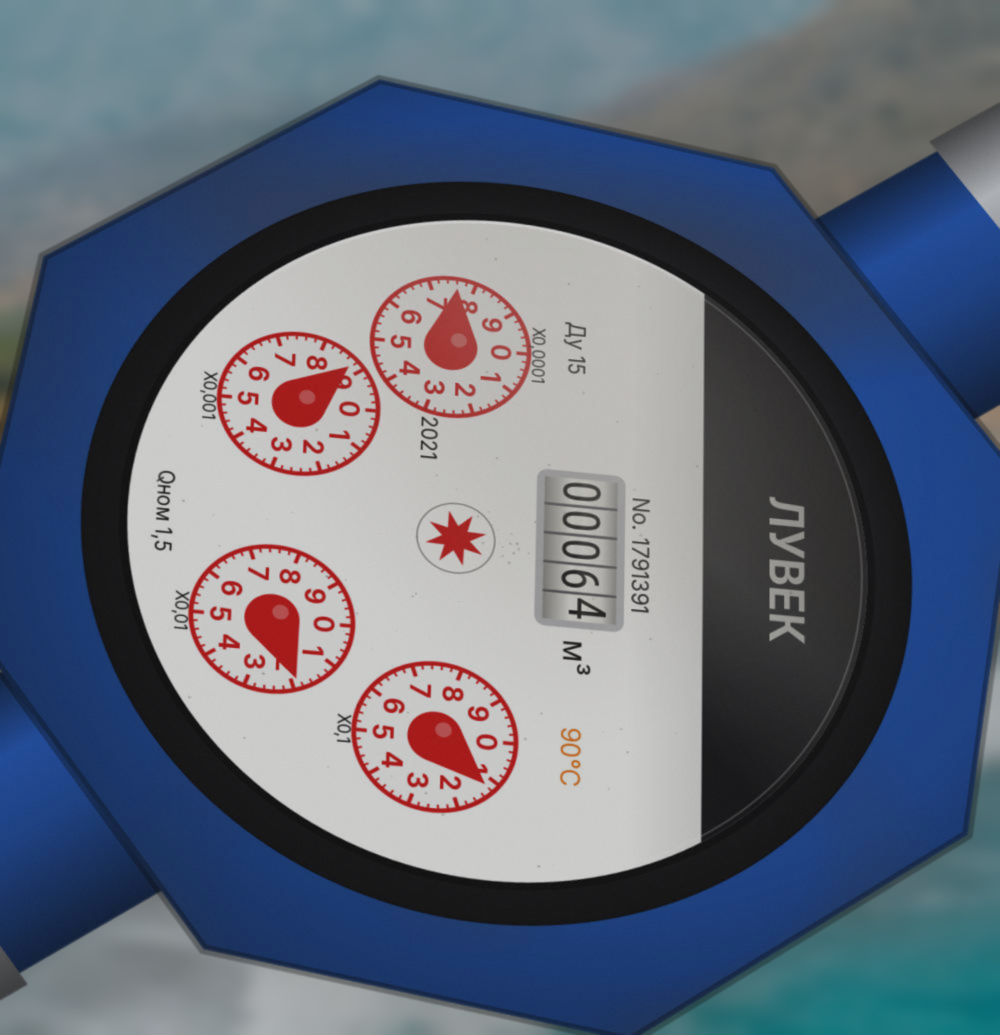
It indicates **64.1187** m³
